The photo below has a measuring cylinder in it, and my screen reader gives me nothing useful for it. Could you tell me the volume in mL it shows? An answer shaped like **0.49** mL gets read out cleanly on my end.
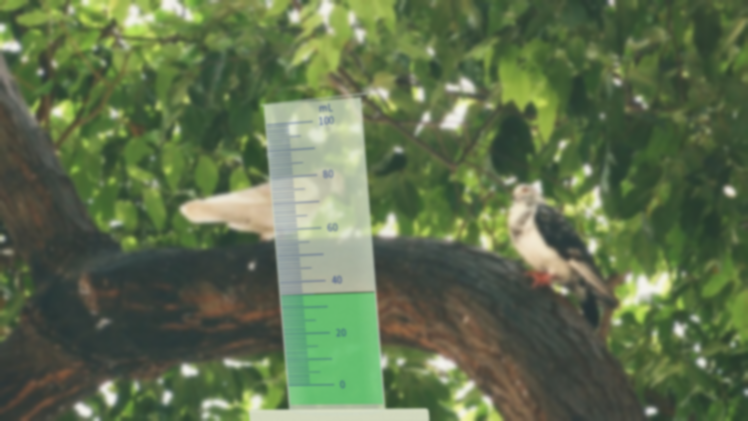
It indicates **35** mL
